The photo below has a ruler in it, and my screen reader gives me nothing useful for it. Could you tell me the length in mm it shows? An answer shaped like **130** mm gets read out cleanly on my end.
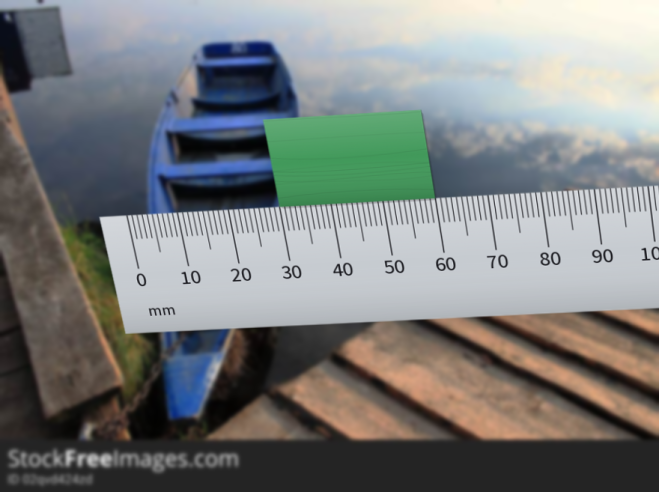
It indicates **30** mm
